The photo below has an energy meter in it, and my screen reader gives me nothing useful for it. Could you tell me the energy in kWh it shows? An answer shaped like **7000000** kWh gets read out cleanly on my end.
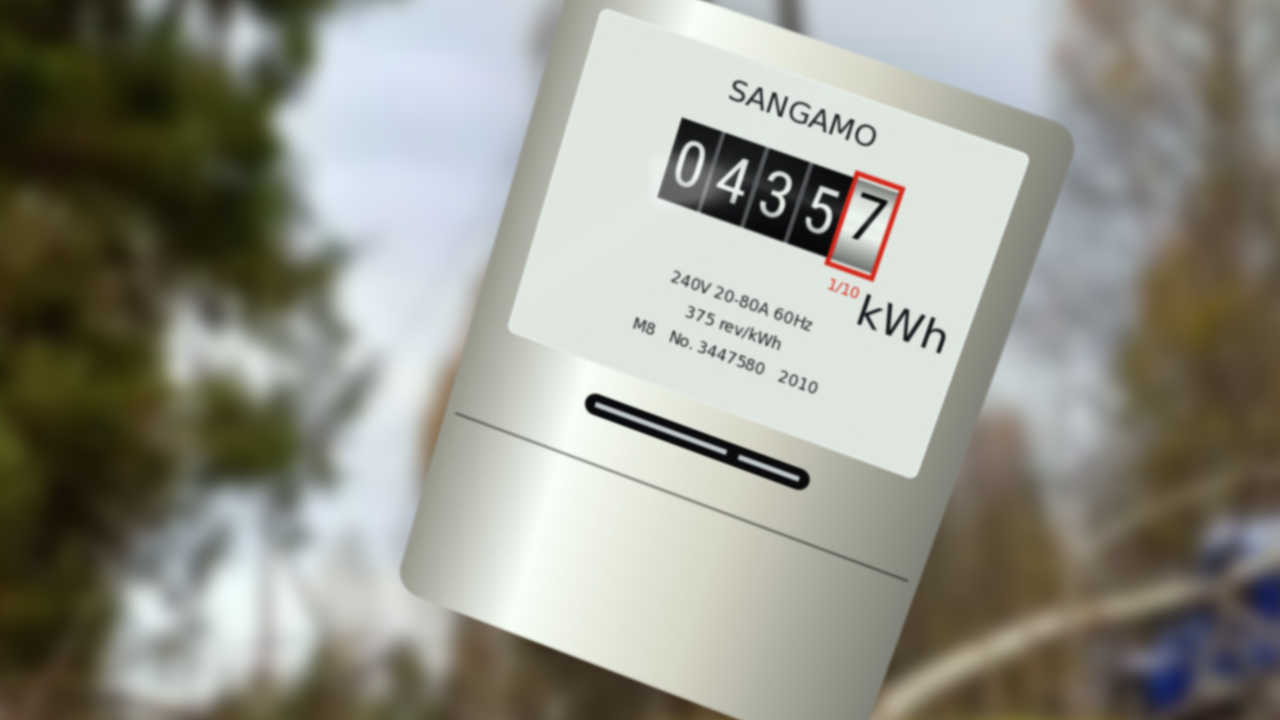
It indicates **435.7** kWh
